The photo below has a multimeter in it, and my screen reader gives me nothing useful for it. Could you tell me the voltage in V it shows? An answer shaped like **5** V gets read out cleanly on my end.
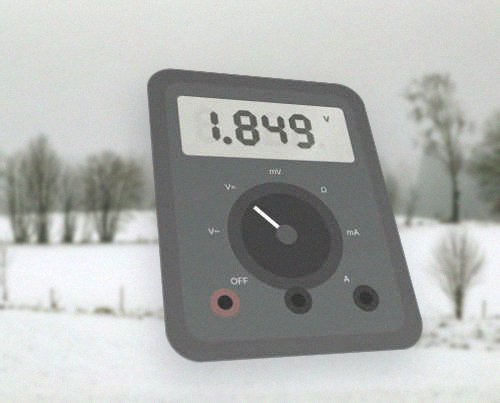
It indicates **1.849** V
